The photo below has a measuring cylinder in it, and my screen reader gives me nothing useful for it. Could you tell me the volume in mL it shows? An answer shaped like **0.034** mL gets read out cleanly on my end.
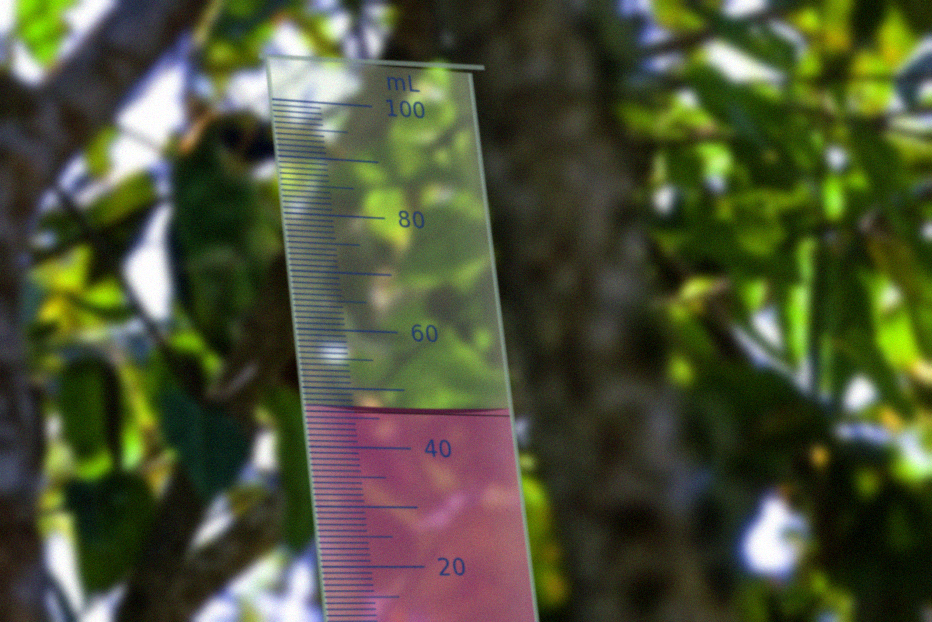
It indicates **46** mL
